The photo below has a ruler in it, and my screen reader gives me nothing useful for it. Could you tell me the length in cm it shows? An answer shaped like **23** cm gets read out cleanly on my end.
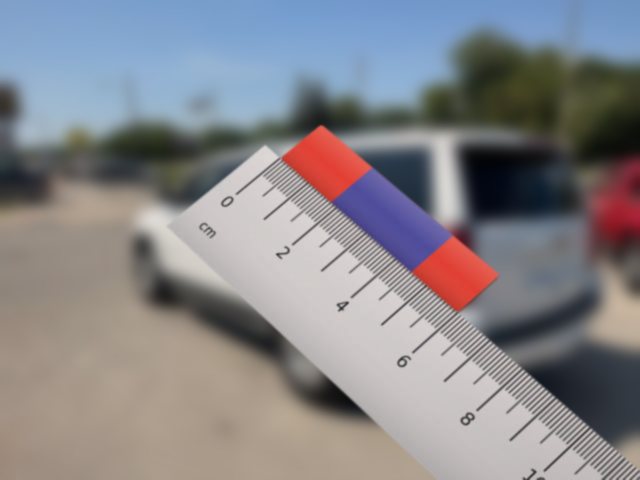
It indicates **6** cm
